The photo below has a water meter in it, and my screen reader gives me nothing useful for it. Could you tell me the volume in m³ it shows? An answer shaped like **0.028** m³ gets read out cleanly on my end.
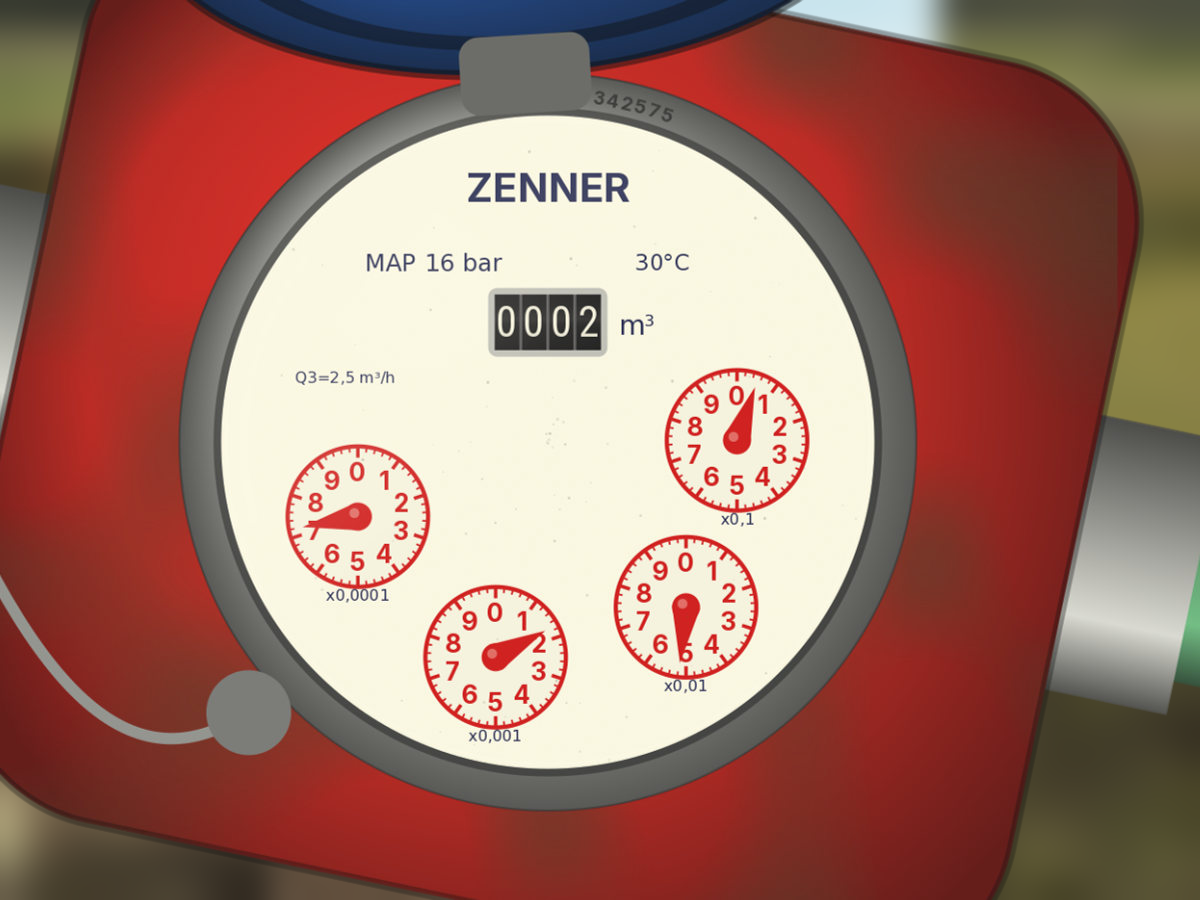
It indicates **2.0517** m³
